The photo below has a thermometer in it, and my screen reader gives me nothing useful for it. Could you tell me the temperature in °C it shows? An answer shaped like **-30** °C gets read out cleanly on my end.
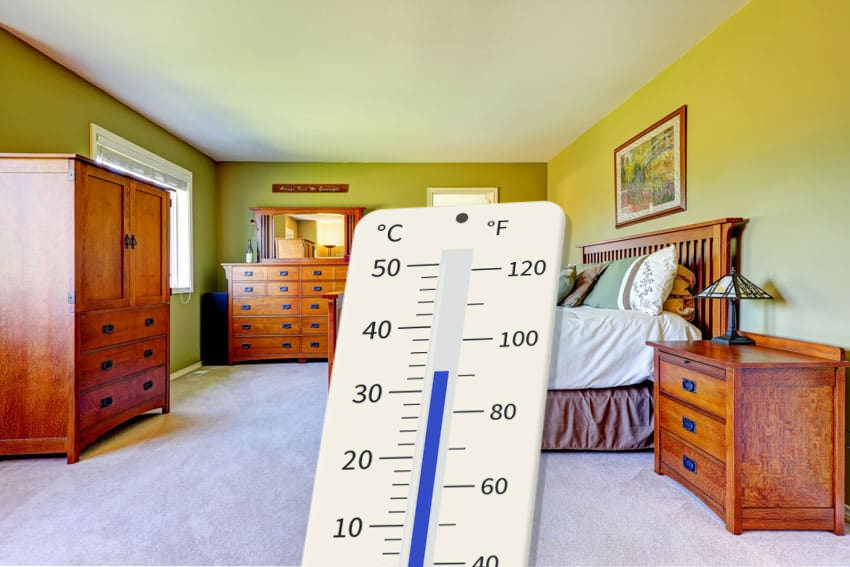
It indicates **33** °C
